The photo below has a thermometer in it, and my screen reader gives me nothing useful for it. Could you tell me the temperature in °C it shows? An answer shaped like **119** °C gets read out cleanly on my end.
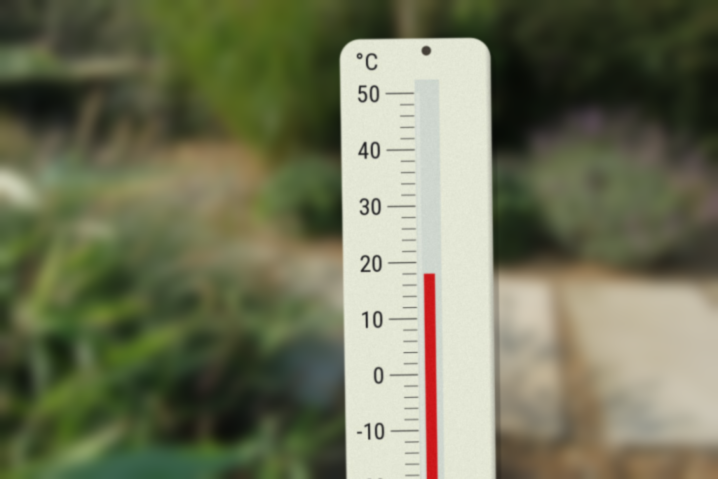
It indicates **18** °C
